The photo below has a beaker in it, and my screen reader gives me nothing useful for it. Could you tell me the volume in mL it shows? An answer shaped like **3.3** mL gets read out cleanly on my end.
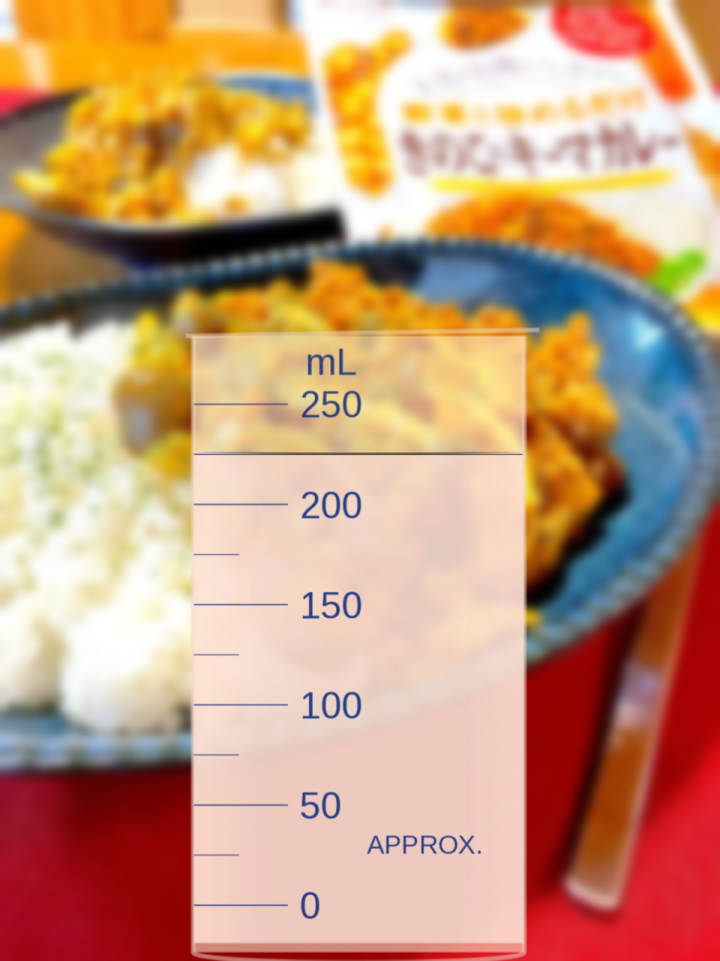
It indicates **225** mL
